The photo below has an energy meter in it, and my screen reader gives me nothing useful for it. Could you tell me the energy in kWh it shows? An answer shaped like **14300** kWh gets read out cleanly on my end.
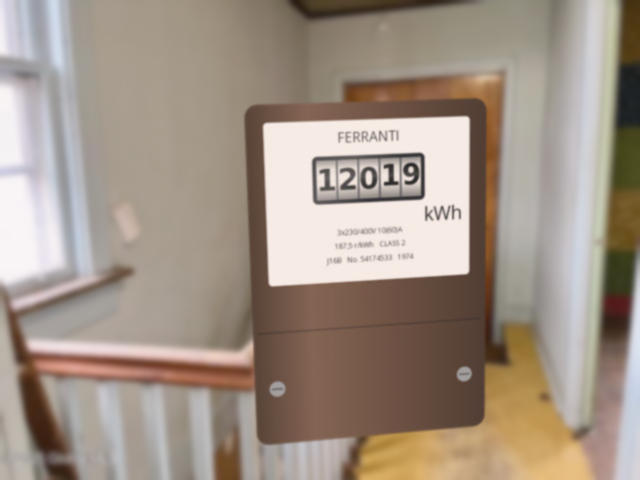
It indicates **12019** kWh
